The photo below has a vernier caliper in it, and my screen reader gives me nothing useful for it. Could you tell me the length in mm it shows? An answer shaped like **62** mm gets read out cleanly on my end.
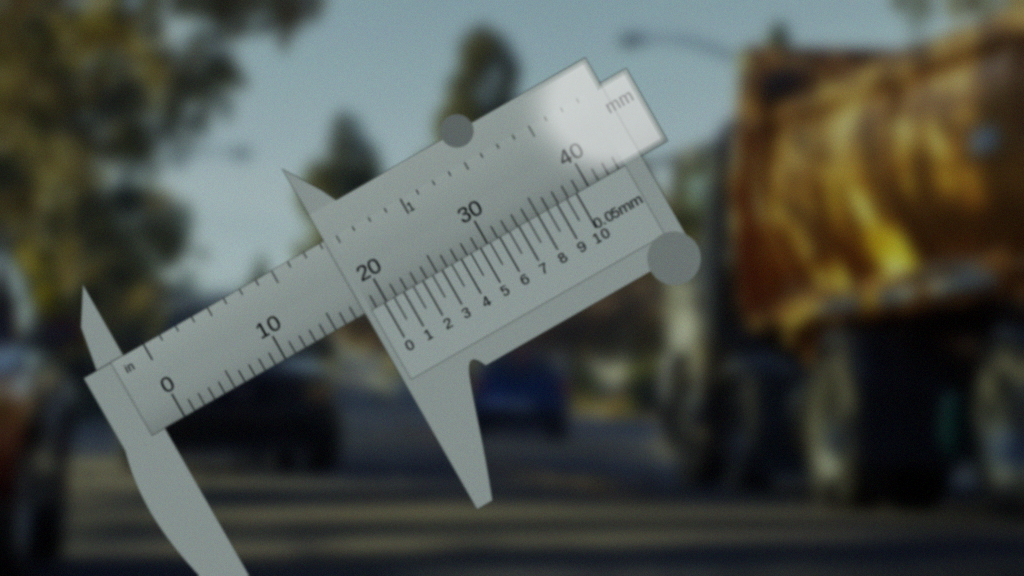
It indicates **19.8** mm
